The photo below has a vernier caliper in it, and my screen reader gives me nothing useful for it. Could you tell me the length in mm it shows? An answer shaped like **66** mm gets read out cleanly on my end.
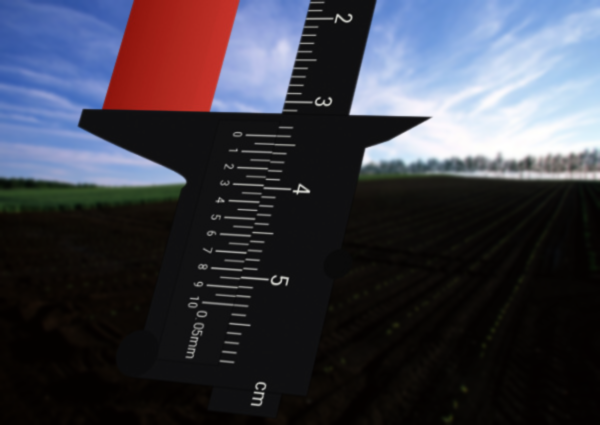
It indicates **34.0** mm
